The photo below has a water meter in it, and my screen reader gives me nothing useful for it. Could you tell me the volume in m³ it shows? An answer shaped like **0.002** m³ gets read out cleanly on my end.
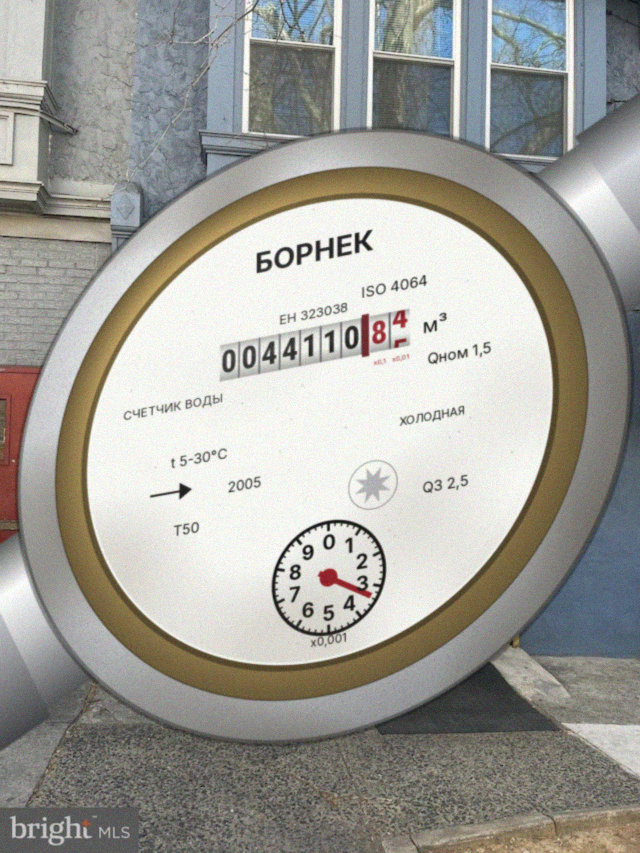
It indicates **44110.843** m³
